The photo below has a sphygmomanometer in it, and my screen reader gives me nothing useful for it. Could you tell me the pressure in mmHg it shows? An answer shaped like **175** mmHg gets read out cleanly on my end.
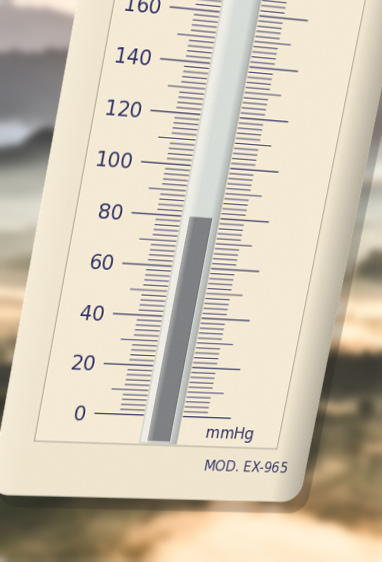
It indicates **80** mmHg
